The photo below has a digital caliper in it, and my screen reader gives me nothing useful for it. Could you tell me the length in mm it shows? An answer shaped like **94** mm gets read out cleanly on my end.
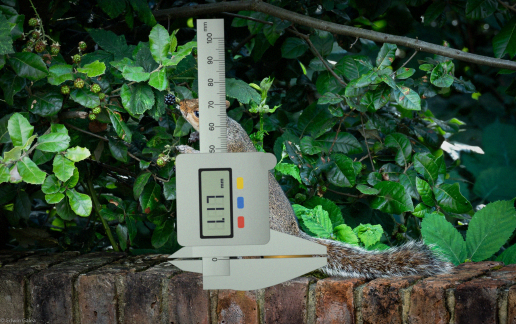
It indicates **1.17** mm
